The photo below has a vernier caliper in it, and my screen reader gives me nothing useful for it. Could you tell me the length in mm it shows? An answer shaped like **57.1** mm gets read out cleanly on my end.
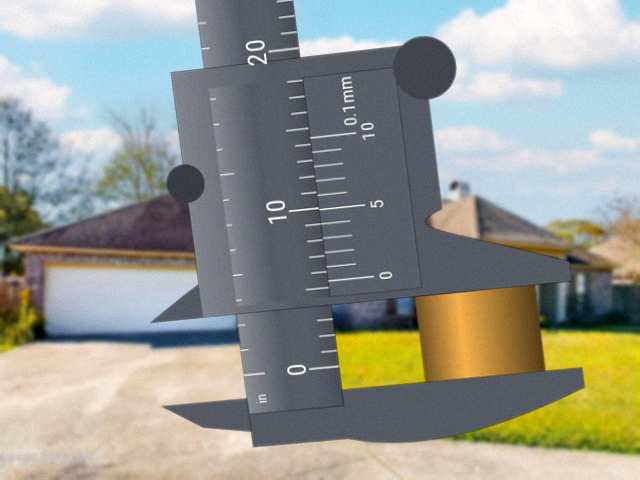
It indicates **5.4** mm
